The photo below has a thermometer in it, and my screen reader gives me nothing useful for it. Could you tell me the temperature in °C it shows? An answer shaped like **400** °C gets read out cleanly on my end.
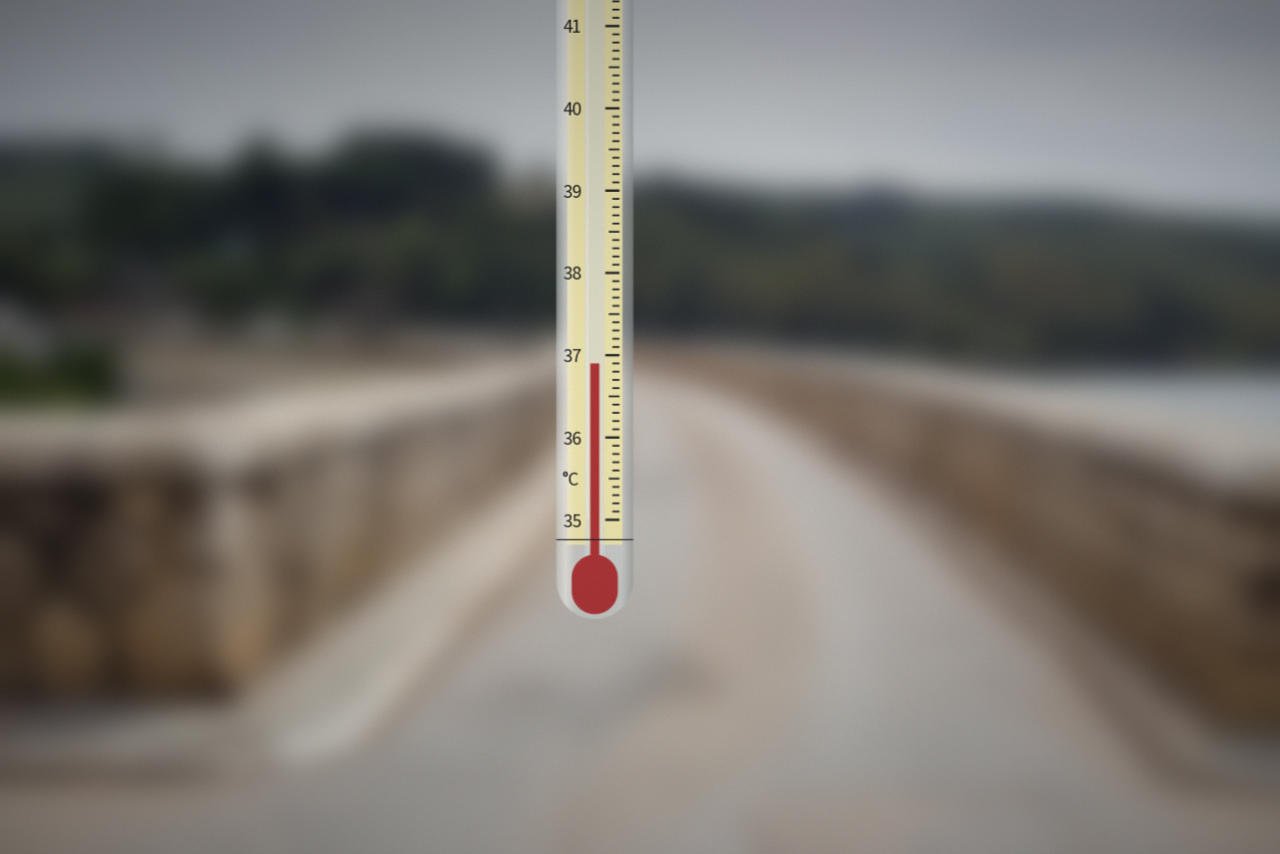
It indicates **36.9** °C
